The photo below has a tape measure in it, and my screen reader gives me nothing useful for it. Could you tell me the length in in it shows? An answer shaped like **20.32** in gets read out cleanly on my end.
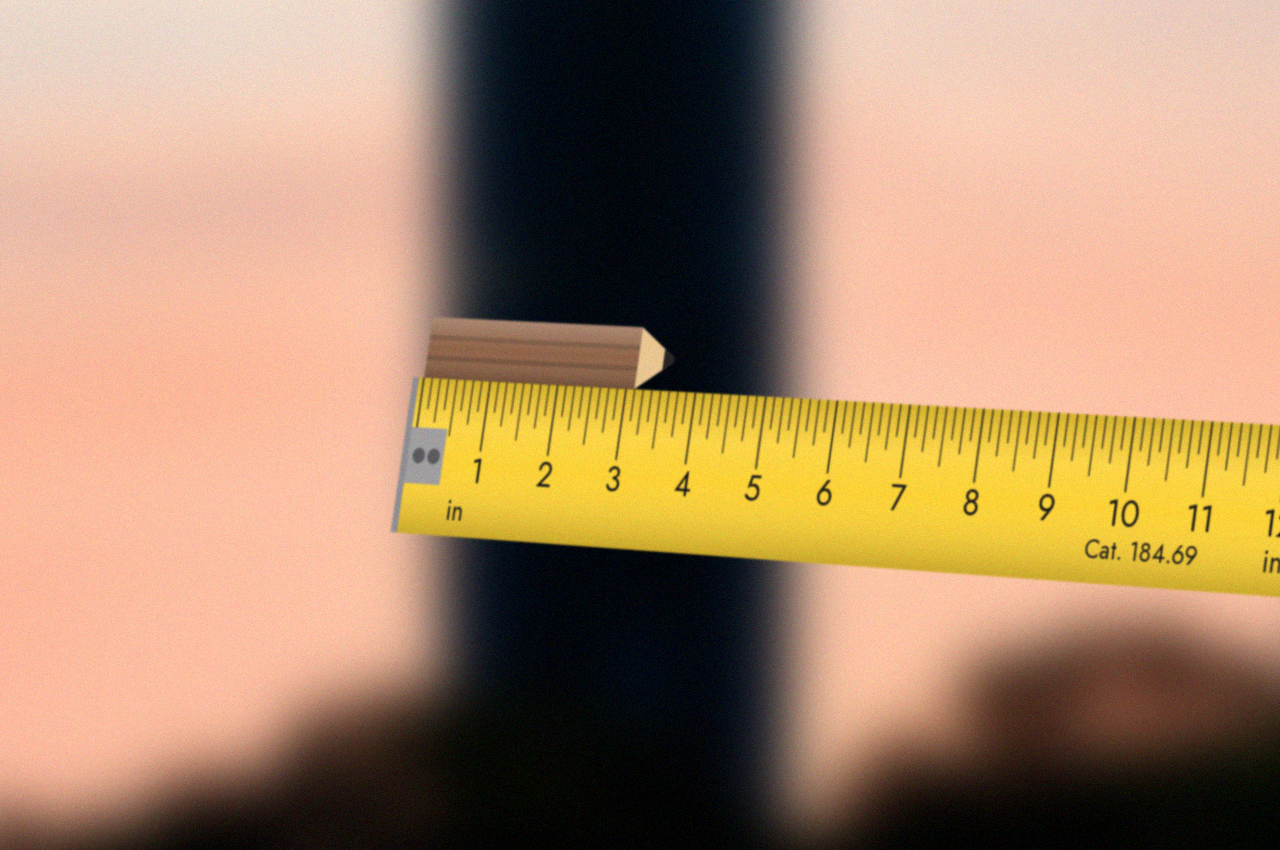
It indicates **3.625** in
